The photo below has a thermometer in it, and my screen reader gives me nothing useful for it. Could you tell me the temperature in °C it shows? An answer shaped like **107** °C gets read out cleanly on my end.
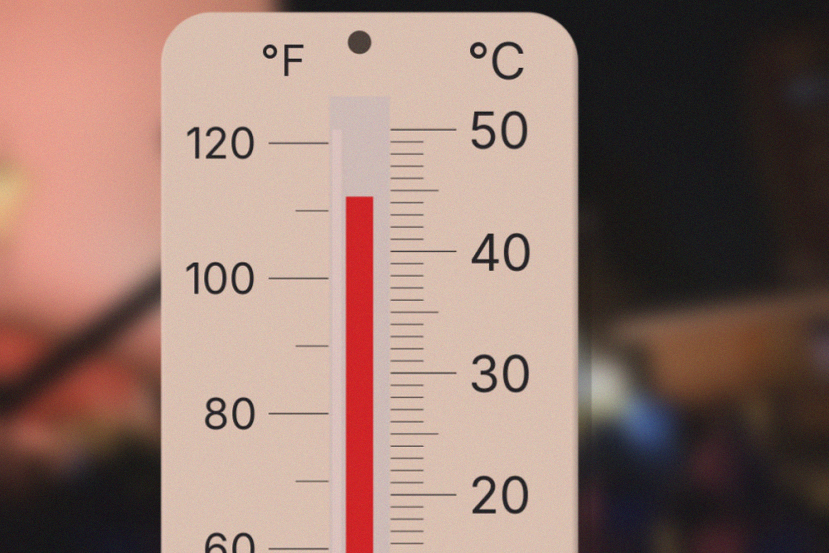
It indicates **44.5** °C
